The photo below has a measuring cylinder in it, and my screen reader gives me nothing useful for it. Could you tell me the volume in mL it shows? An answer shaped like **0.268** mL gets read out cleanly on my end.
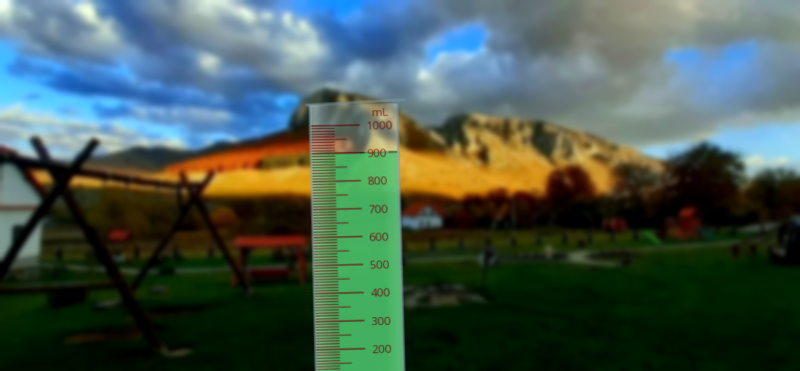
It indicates **900** mL
